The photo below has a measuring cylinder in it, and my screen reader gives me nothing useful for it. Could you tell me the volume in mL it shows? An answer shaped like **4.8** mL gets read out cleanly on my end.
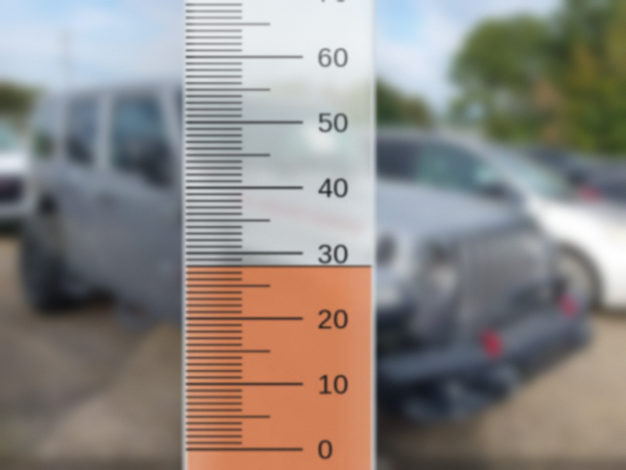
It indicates **28** mL
